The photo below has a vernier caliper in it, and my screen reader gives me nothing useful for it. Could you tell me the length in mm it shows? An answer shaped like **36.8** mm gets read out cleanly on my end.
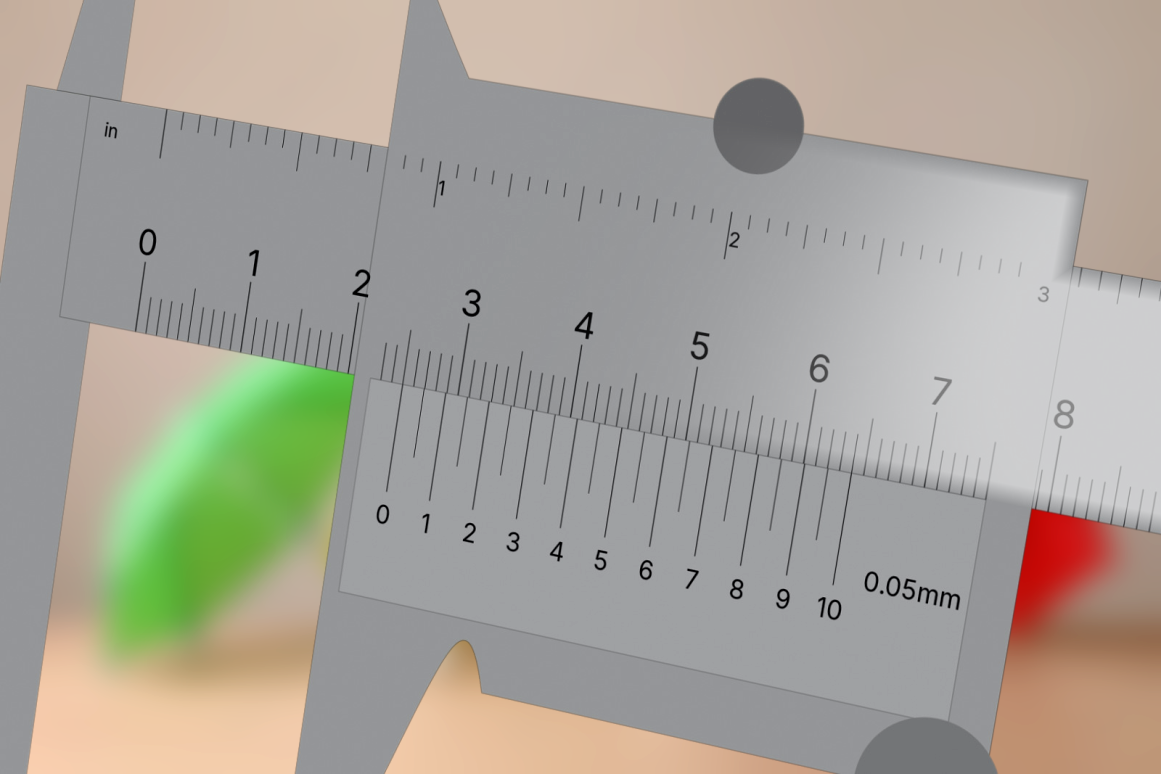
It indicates **25.0** mm
